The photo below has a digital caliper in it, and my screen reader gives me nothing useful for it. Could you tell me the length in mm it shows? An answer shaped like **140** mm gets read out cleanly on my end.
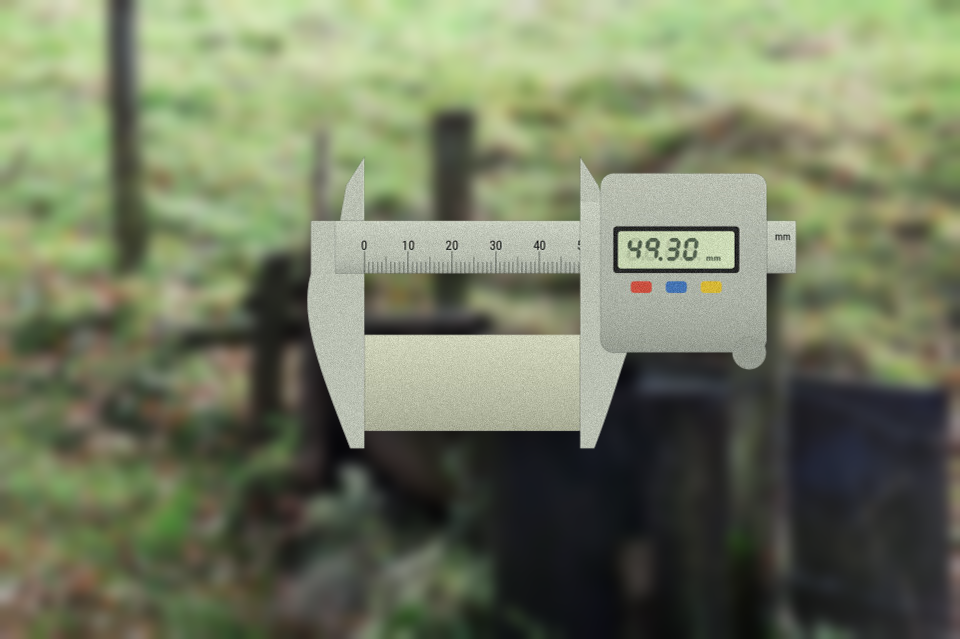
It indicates **49.30** mm
